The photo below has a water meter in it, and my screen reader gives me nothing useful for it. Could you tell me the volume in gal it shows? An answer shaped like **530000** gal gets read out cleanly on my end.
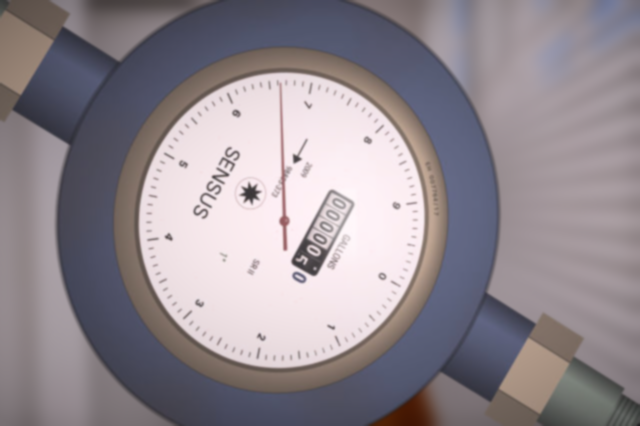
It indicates **46.6** gal
